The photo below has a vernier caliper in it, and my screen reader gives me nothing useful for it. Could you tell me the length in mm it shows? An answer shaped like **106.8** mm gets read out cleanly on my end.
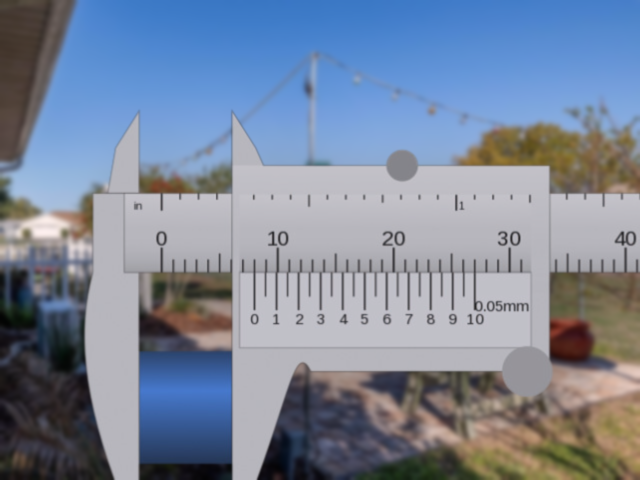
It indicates **8.0** mm
